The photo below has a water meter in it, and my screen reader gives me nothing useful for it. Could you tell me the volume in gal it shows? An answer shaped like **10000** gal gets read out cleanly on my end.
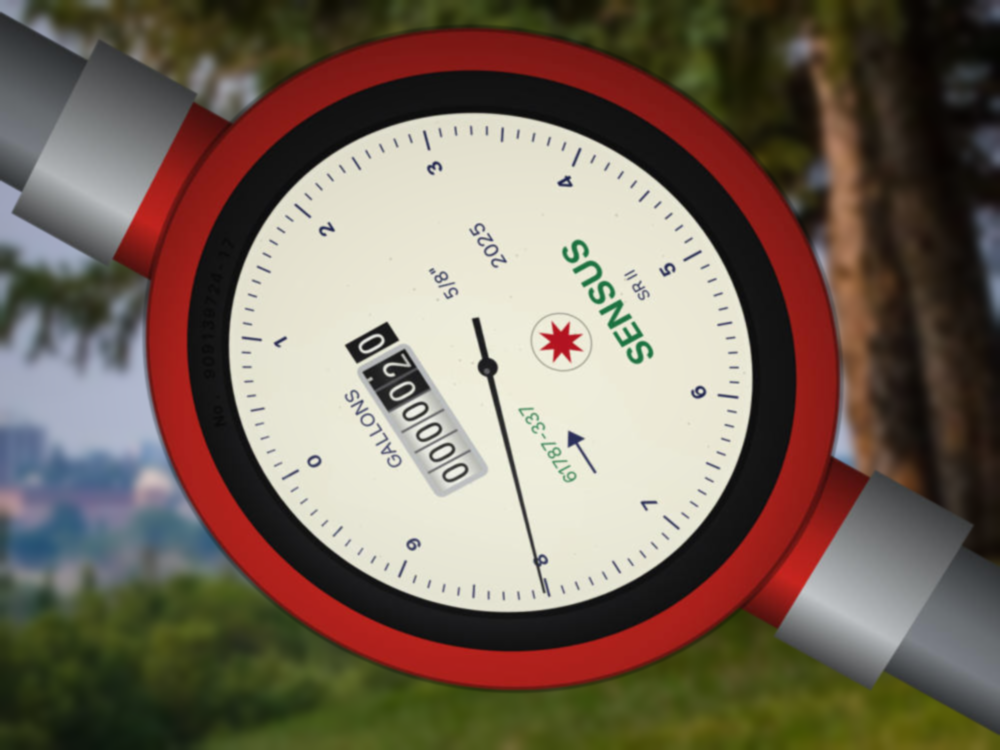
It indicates **18.0** gal
